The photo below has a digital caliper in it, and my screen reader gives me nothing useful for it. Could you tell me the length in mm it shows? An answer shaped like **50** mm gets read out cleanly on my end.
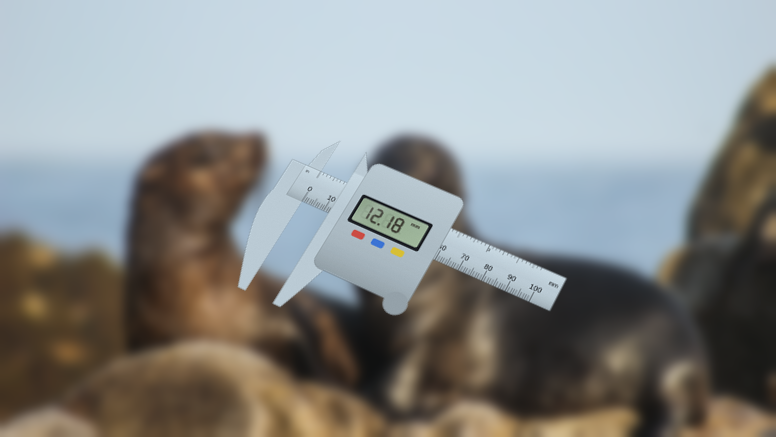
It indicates **12.18** mm
